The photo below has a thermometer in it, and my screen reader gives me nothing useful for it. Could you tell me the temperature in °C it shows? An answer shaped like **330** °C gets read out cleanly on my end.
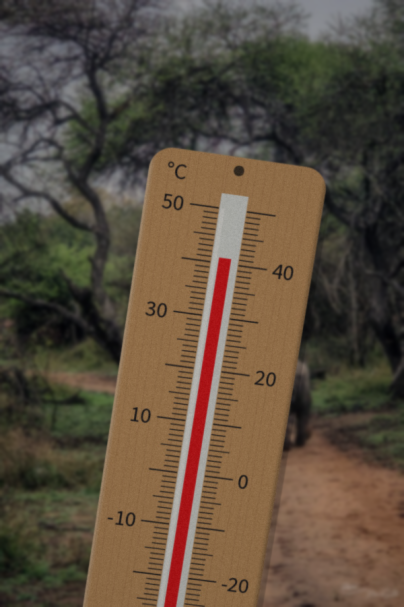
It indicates **41** °C
